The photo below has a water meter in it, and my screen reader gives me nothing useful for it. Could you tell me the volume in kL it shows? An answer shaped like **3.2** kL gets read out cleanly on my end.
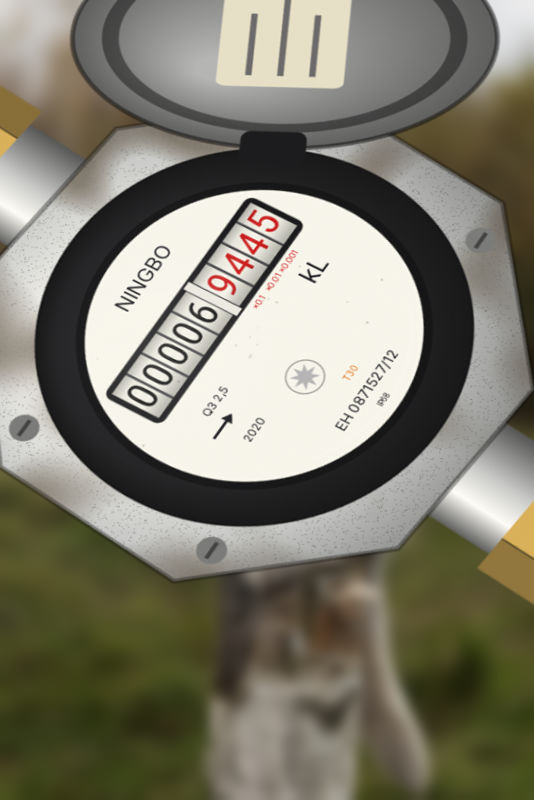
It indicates **6.9445** kL
